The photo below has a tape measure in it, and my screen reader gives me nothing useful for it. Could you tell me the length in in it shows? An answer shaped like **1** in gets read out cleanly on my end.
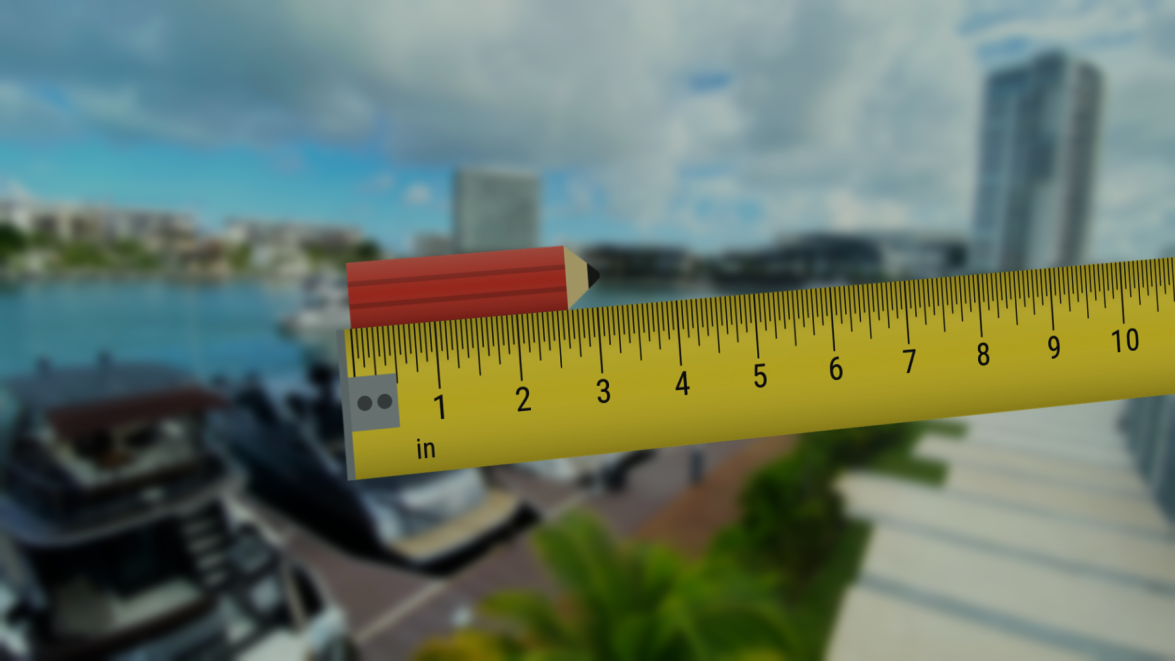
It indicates **3.0625** in
